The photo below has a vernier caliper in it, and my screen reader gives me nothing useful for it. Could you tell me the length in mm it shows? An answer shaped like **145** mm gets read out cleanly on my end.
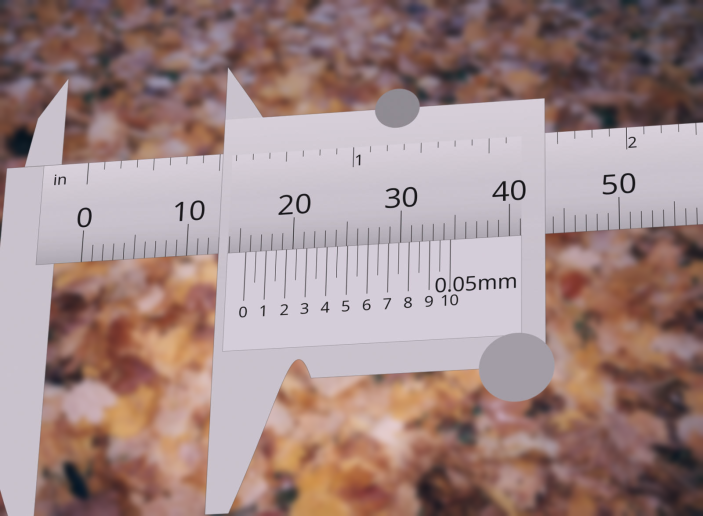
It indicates **15.6** mm
